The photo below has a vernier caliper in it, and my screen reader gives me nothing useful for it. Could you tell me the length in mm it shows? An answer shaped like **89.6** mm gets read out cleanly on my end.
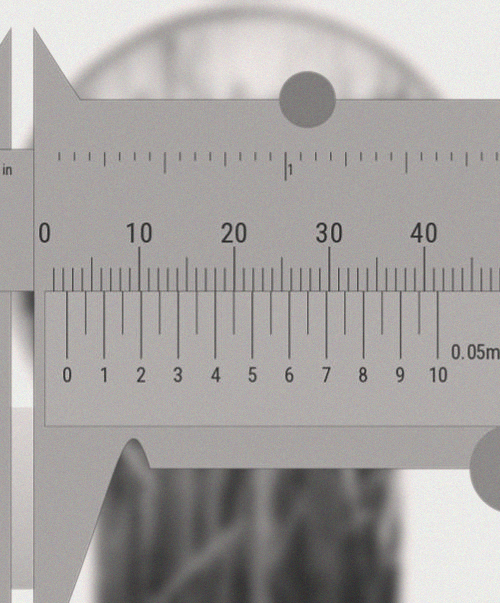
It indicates **2.4** mm
